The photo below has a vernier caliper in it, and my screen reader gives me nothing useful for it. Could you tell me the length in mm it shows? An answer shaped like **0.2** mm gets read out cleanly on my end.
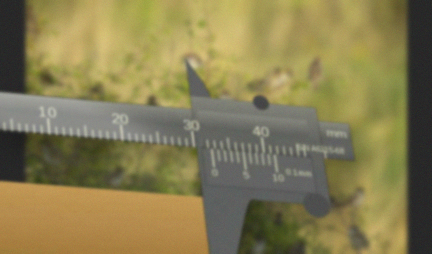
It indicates **32.5** mm
